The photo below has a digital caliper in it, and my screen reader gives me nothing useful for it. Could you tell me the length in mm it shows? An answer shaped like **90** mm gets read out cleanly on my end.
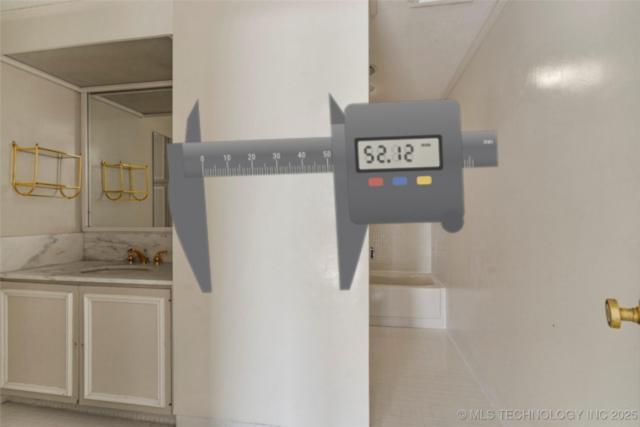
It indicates **52.12** mm
